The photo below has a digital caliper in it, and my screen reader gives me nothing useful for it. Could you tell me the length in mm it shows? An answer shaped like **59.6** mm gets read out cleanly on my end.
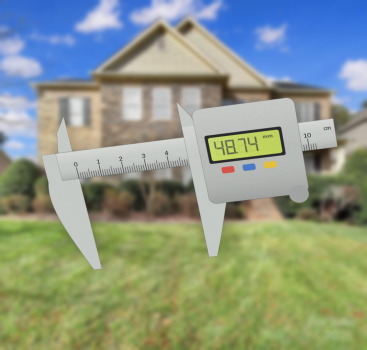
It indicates **48.74** mm
